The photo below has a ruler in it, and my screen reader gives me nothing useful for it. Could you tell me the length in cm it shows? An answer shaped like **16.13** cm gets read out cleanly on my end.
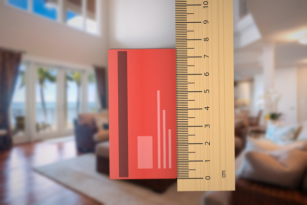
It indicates **7.5** cm
